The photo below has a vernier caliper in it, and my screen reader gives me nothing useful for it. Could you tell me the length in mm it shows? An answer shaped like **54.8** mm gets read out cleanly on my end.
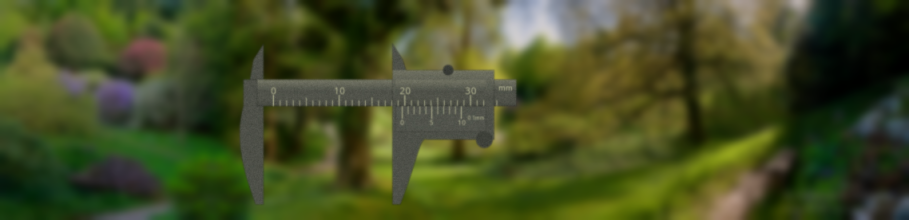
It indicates **19.6** mm
